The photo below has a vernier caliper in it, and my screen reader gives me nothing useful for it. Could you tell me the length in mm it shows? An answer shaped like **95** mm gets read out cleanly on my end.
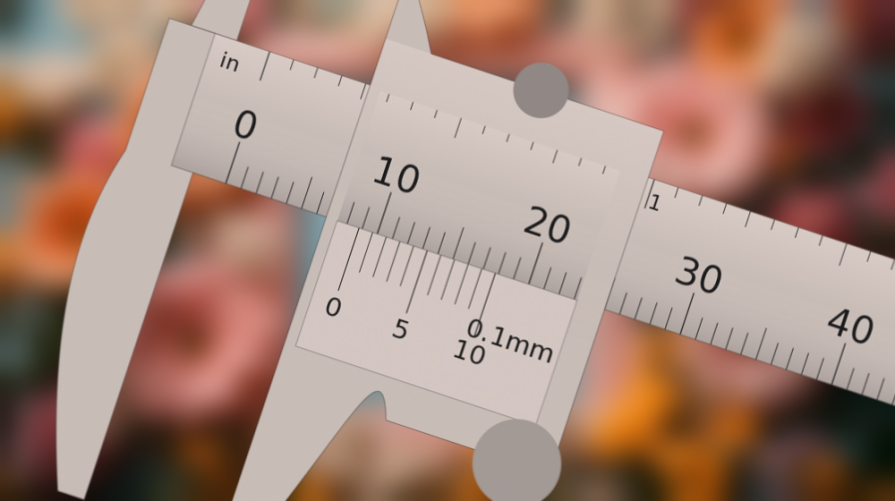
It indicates **8.8** mm
